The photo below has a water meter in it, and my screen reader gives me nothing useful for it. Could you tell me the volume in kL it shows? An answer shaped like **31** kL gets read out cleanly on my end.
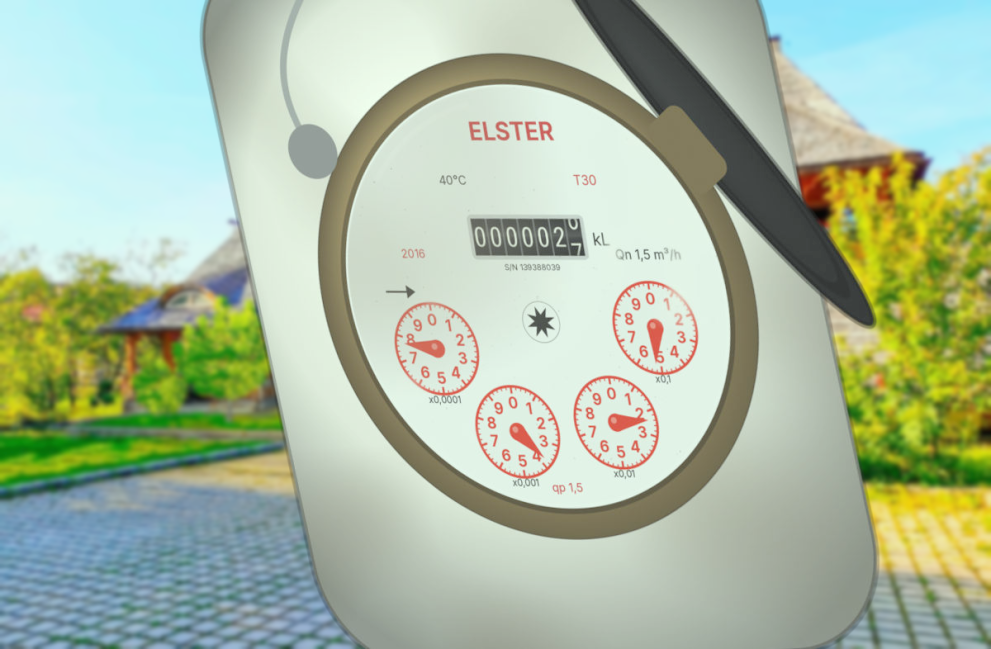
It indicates **26.5237** kL
